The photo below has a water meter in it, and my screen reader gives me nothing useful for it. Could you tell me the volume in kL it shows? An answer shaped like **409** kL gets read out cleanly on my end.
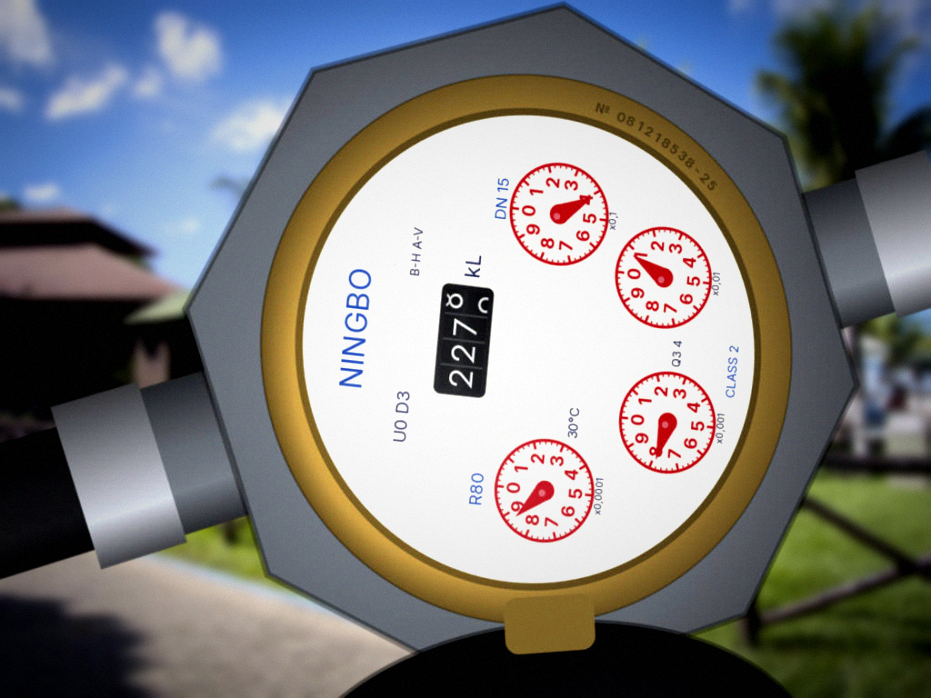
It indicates **2278.4078** kL
